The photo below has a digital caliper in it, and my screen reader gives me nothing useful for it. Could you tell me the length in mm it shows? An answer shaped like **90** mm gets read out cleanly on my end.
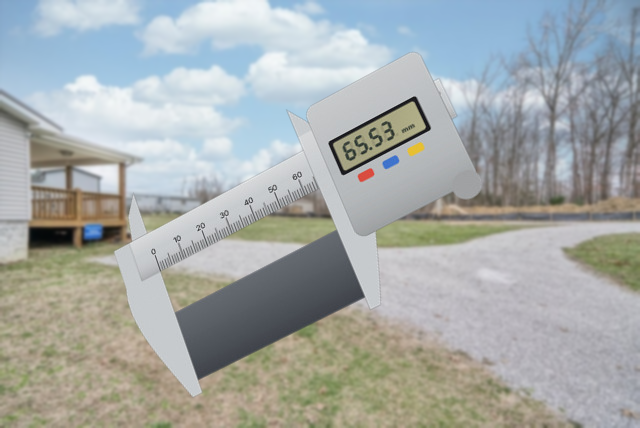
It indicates **65.53** mm
